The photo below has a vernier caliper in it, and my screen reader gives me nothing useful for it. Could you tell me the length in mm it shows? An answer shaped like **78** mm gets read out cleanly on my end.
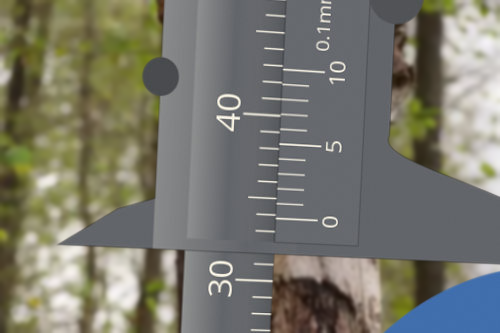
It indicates **33.8** mm
